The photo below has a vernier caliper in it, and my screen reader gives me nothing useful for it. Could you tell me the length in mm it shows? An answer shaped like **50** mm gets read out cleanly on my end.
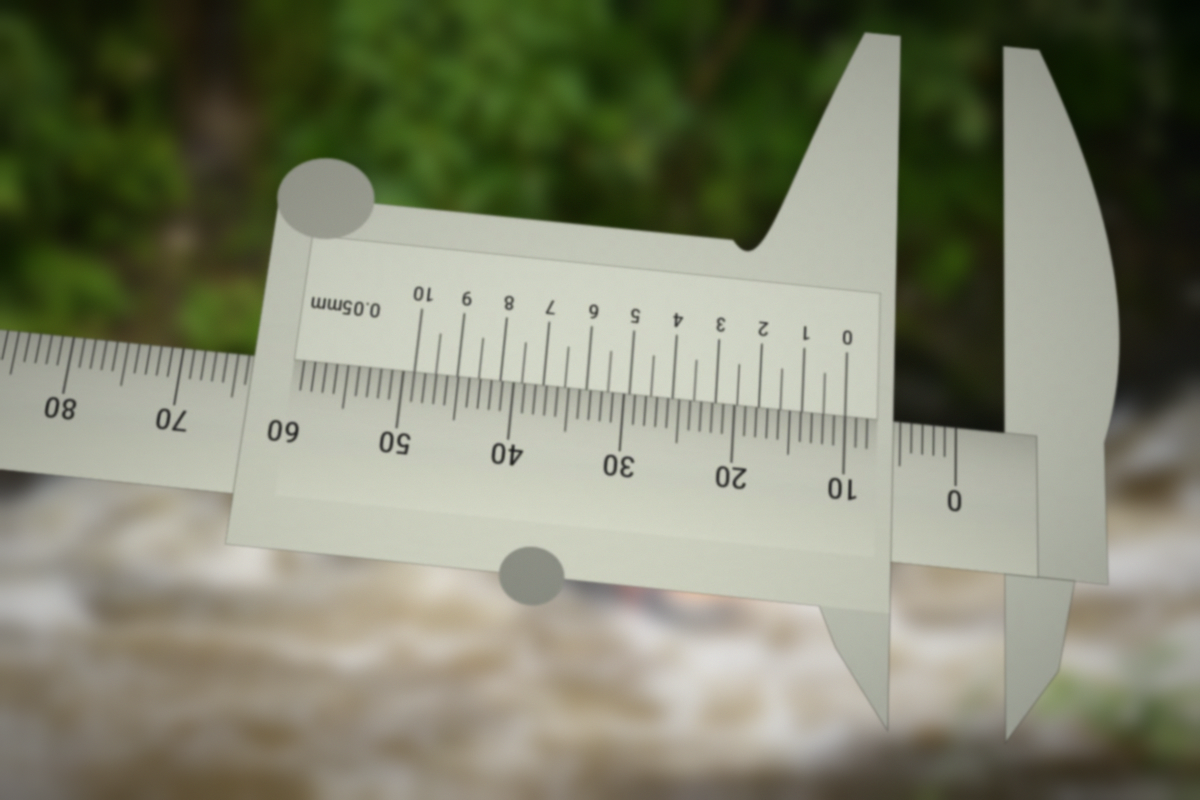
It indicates **10.0** mm
